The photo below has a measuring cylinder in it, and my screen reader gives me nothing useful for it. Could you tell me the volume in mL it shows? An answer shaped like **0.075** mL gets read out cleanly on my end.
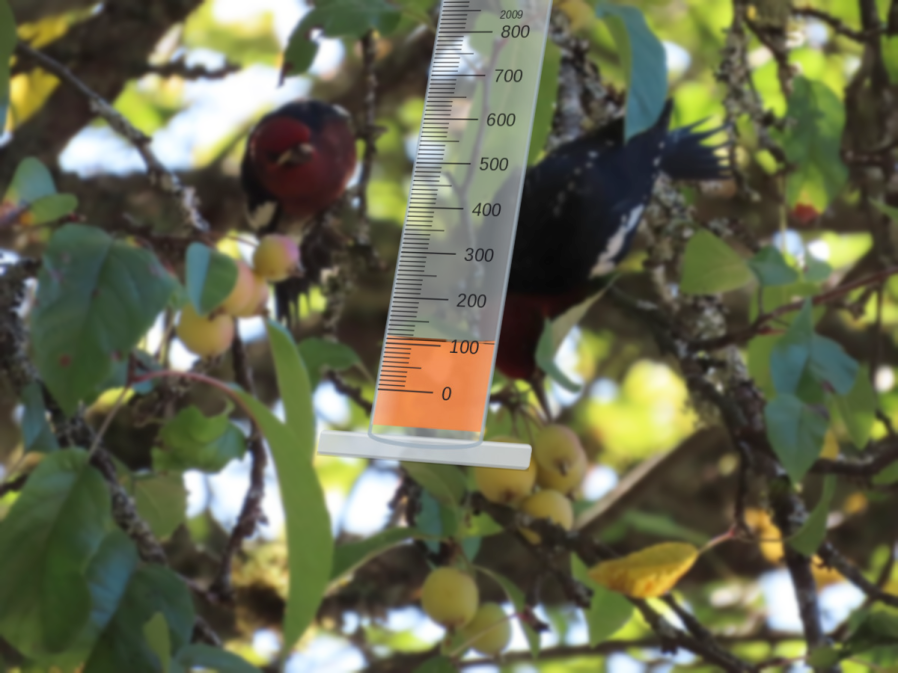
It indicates **110** mL
